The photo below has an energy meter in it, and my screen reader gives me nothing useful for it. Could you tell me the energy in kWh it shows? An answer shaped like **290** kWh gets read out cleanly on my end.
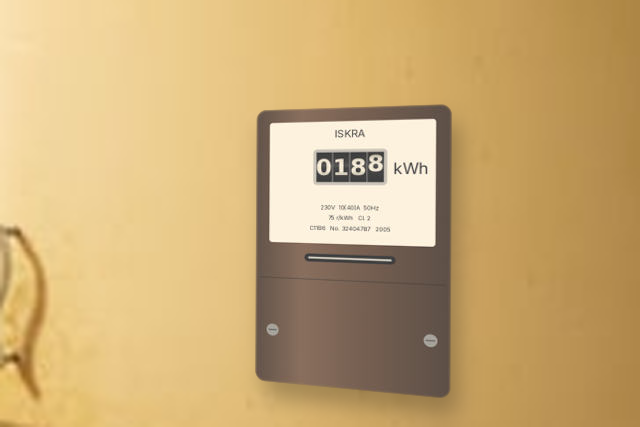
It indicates **188** kWh
